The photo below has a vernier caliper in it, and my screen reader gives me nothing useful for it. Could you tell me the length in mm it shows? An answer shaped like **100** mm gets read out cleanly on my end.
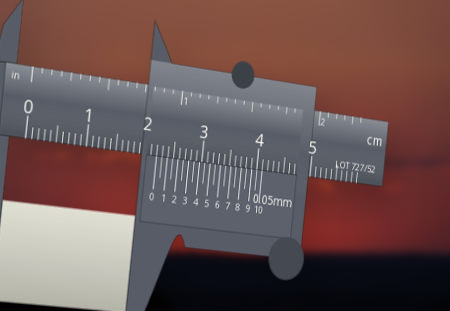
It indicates **22.0** mm
